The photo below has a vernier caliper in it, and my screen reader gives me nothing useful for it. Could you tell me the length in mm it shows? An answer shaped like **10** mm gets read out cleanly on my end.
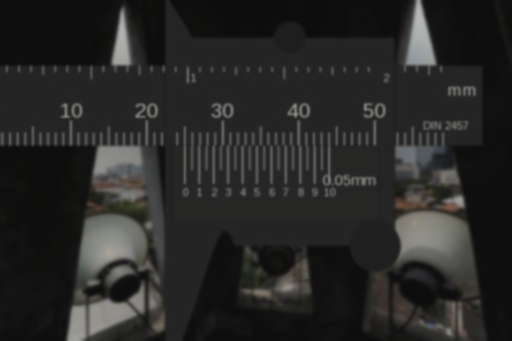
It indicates **25.0** mm
